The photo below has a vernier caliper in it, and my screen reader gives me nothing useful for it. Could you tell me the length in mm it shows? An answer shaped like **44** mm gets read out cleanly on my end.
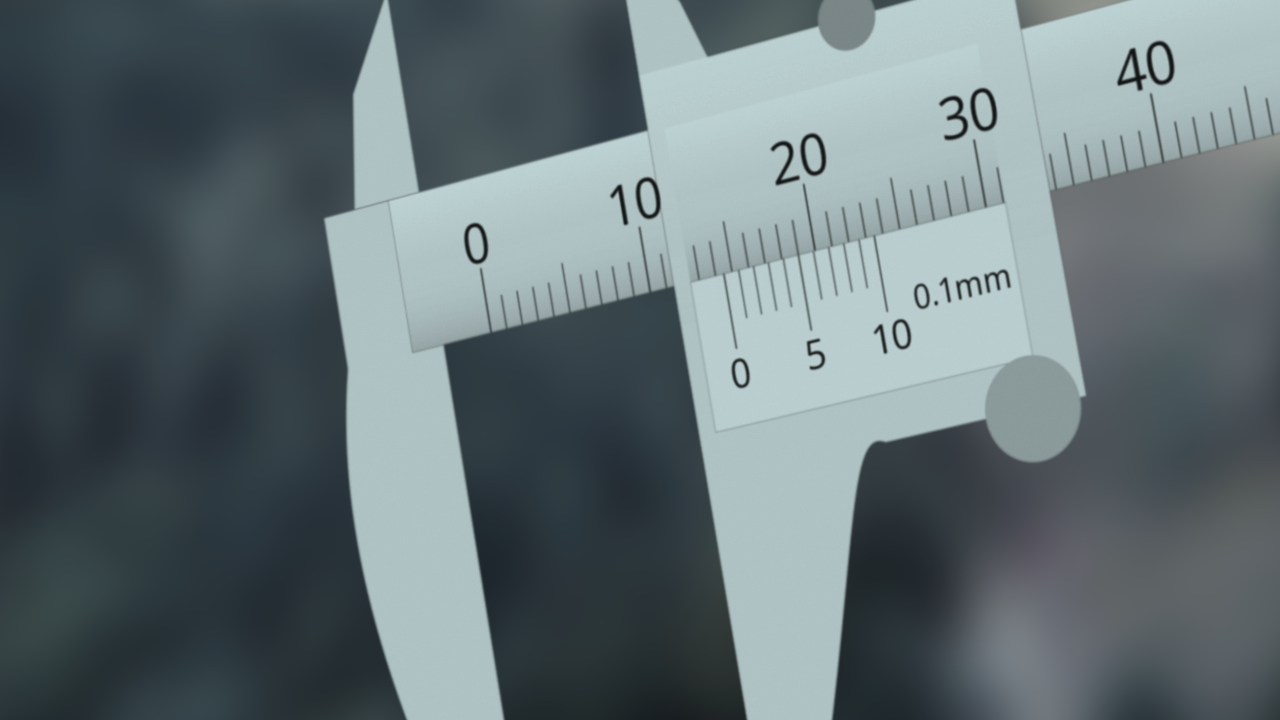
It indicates **14.5** mm
